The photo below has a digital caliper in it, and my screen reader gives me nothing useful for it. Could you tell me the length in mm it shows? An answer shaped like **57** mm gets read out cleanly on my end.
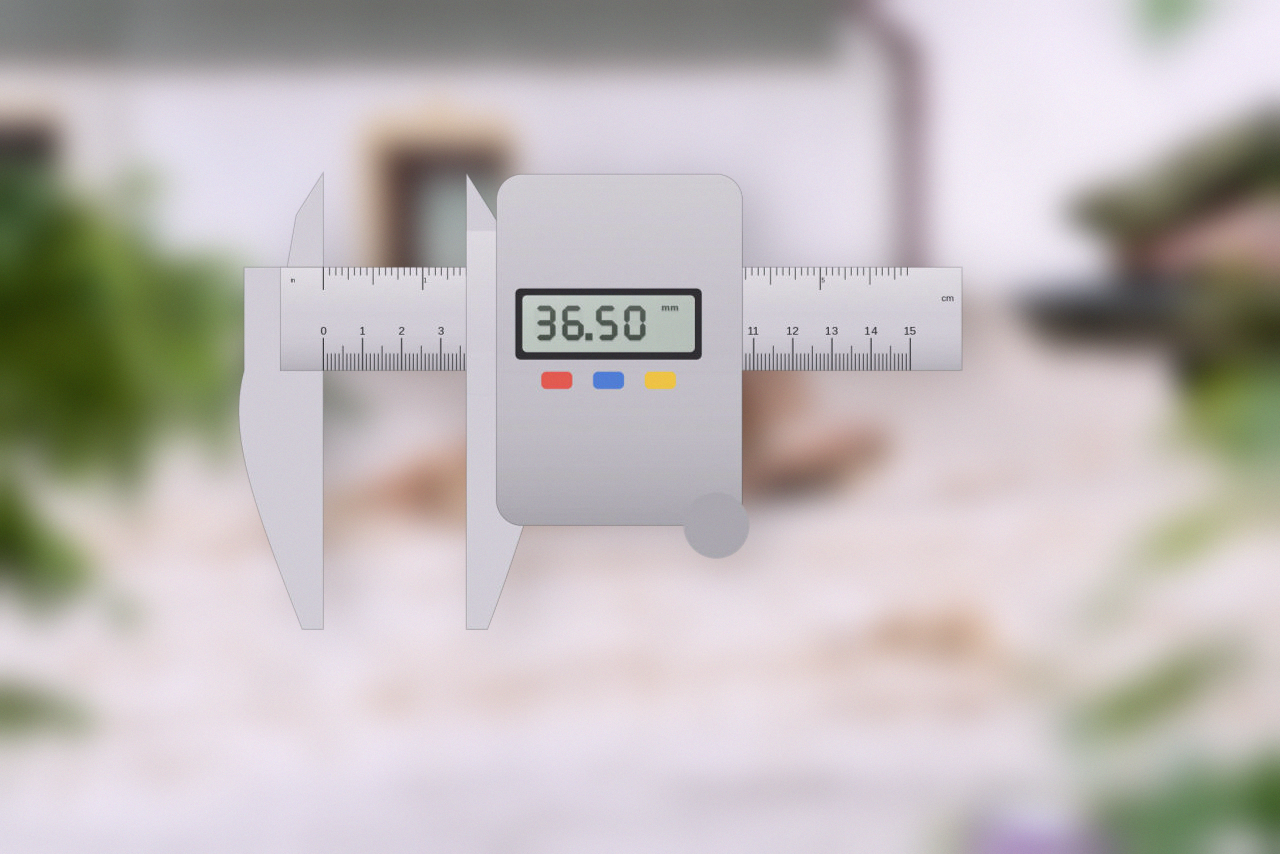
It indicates **36.50** mm
